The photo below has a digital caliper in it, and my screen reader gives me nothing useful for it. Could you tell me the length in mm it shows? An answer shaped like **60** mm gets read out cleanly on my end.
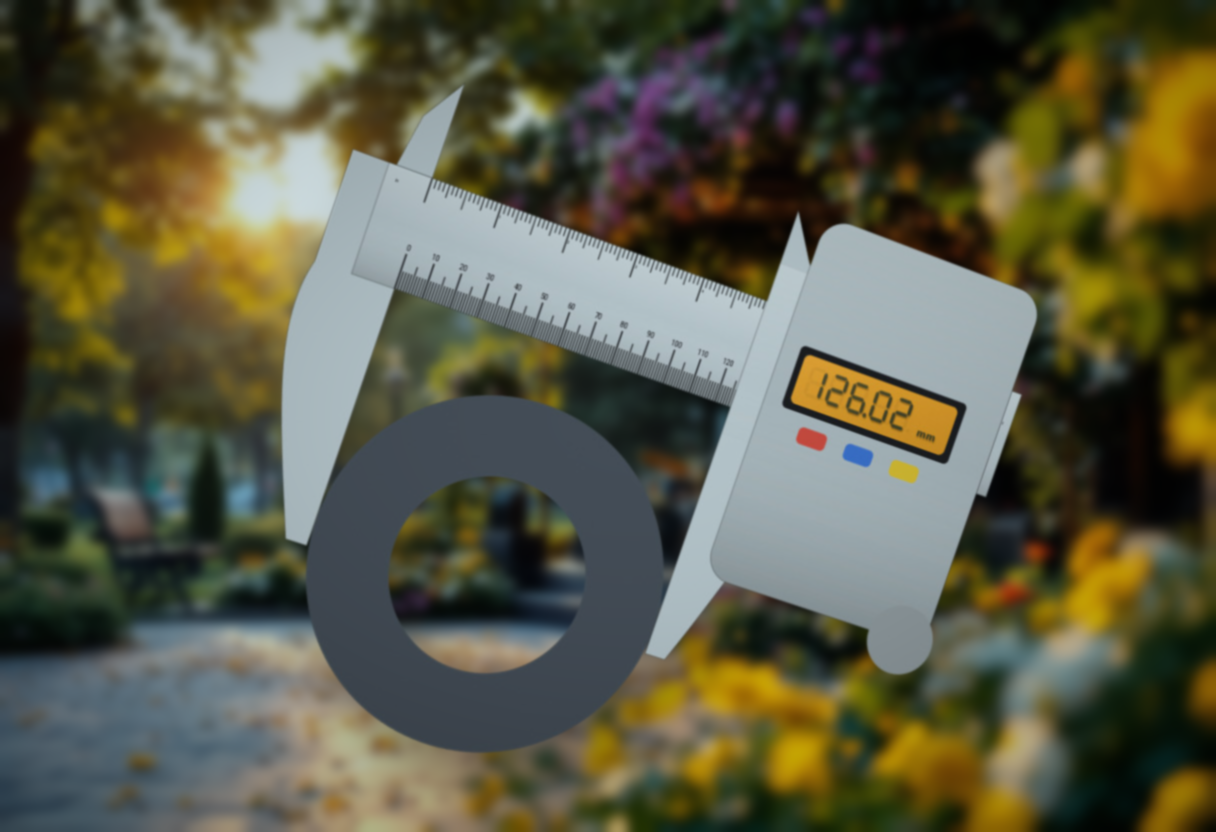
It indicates **126.02** mm
